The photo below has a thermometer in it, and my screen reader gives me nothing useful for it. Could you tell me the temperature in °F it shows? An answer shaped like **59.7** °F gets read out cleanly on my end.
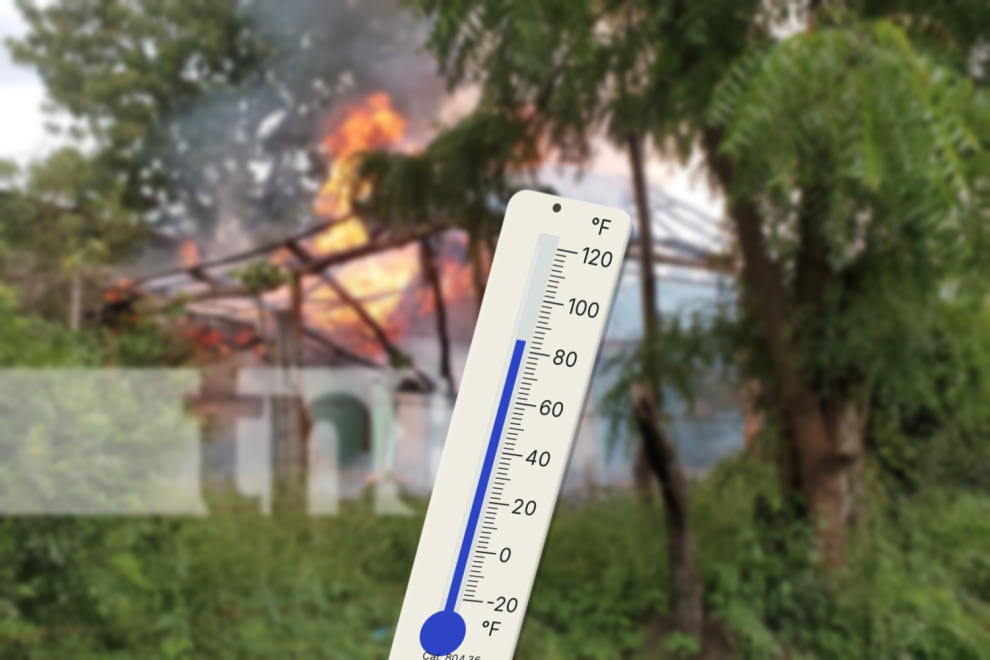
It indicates **84** °F
